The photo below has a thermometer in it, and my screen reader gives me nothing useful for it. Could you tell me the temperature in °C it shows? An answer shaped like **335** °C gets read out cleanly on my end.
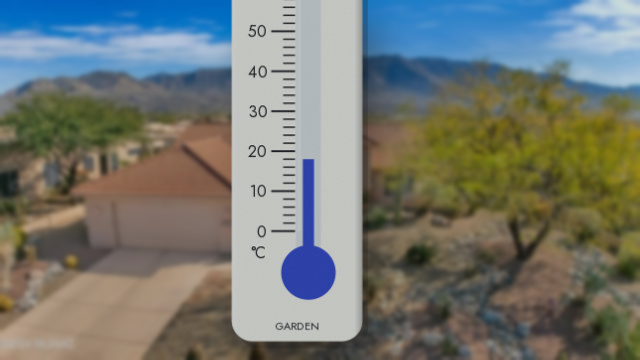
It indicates **18** °C
